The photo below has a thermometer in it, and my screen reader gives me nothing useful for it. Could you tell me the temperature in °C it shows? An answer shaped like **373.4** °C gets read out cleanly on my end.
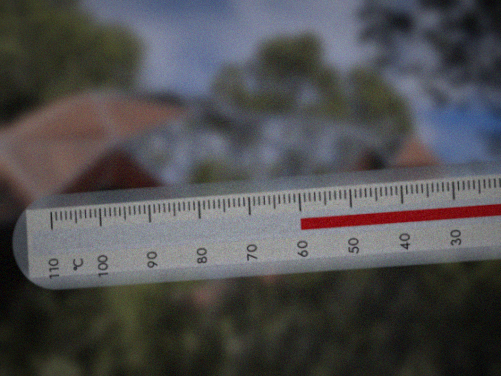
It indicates **60** °C
